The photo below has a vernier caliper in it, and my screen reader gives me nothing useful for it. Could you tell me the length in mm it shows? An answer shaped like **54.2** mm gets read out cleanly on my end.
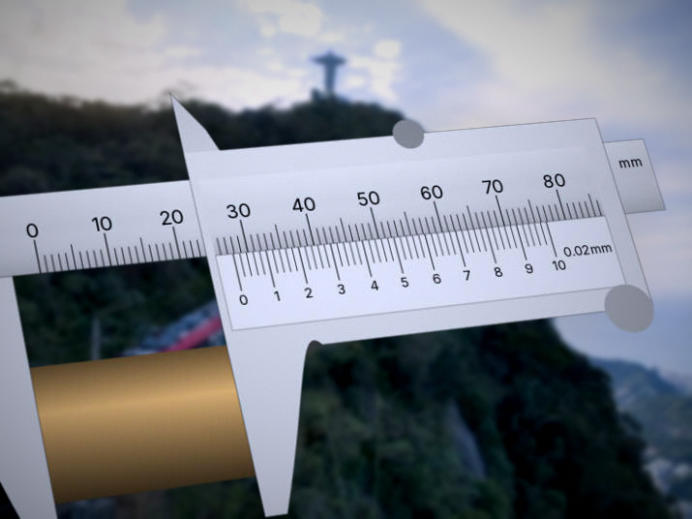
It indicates **27.8** mm
